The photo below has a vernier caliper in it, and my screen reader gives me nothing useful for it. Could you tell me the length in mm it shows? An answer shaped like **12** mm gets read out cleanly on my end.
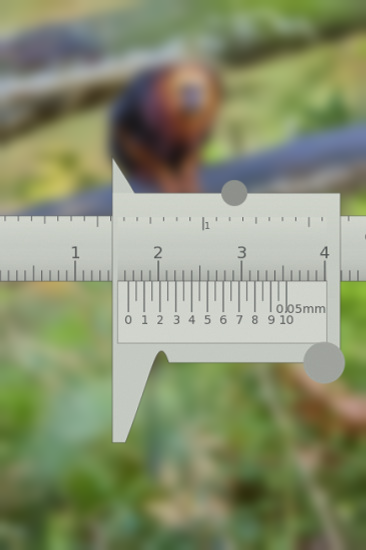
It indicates **16.4** mm
